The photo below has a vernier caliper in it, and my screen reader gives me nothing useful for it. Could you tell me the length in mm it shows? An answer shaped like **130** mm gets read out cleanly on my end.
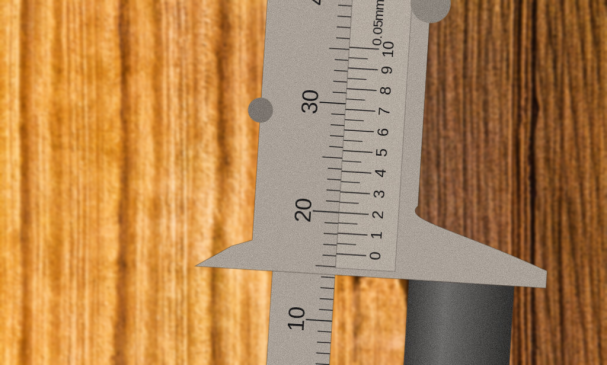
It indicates **16.2** mm
